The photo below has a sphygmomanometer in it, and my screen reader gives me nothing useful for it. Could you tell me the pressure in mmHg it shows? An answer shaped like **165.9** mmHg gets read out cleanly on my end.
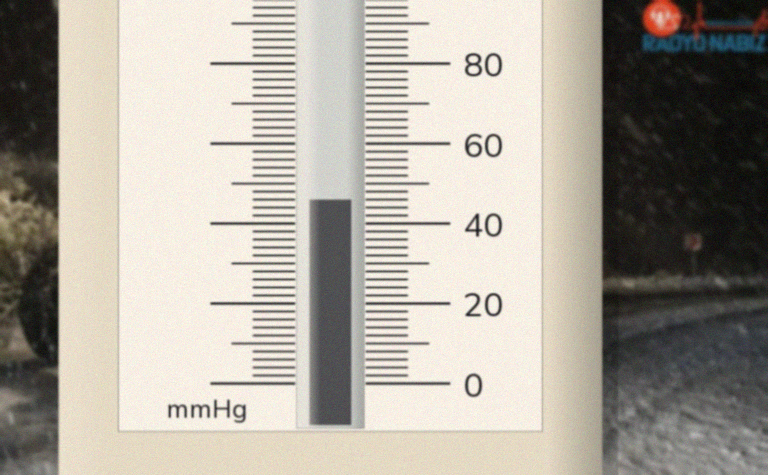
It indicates **46** mmHg
